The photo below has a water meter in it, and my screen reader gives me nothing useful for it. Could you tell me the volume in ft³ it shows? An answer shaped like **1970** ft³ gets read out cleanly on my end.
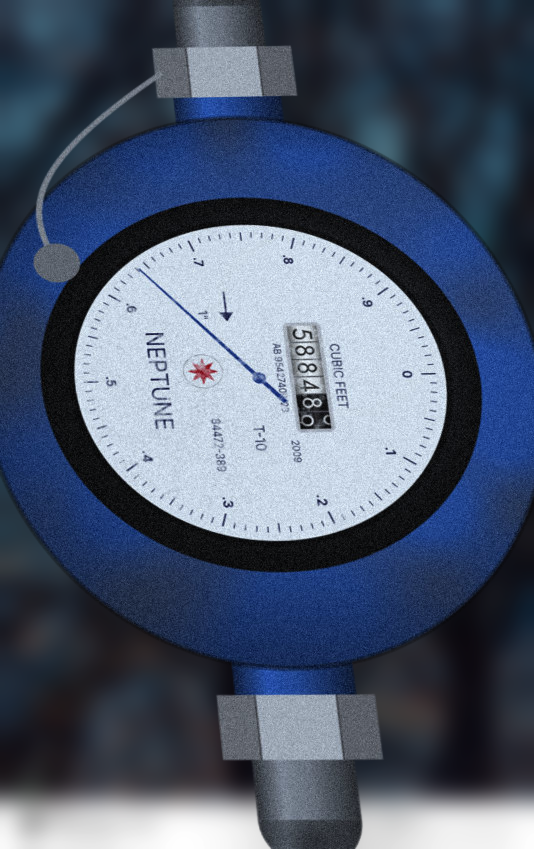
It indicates **588488.64** ft³
